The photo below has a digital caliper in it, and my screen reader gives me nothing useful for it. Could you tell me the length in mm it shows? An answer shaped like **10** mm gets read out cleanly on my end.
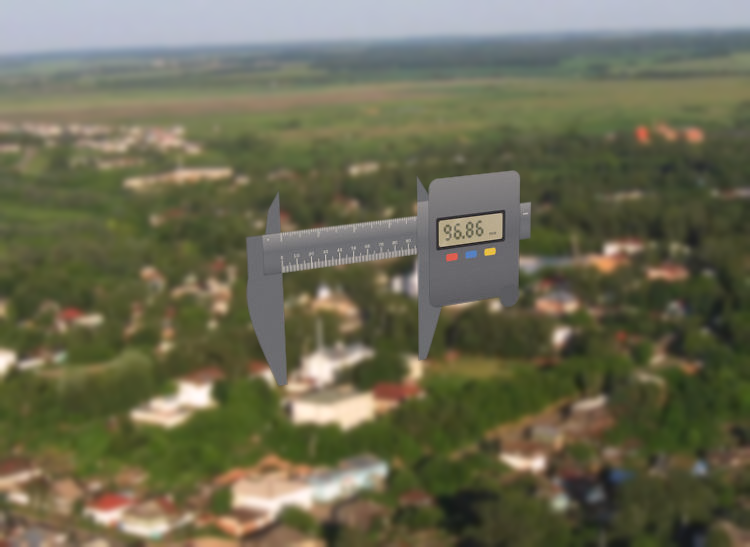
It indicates **96.86** mm
